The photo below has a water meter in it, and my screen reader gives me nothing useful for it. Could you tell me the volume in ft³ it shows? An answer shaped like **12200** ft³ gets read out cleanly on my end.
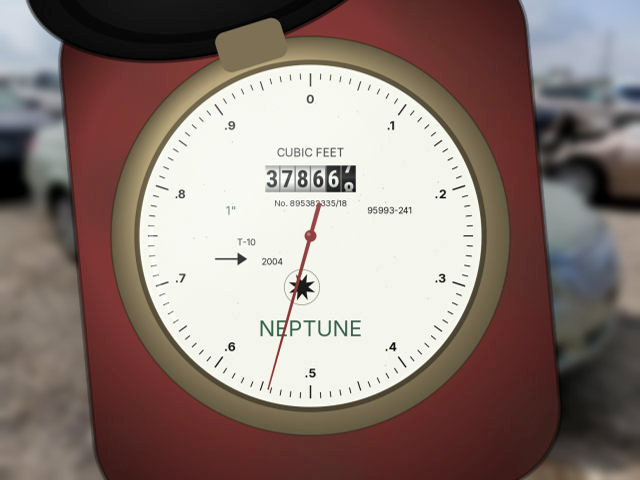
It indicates **378667.54** ft³
